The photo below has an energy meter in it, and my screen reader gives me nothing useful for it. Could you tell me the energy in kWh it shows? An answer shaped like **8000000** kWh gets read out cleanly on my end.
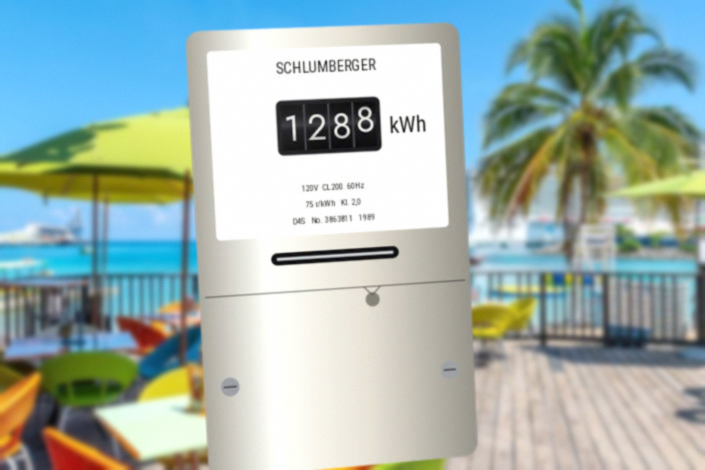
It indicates **1288** kWh
